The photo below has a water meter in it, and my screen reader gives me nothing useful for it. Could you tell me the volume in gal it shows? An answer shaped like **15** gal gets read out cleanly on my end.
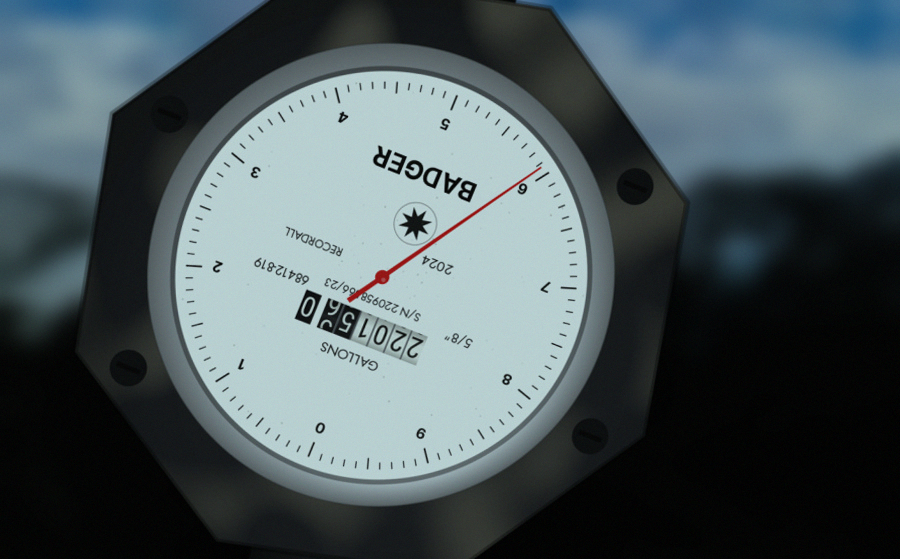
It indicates **2201555.9** gal
